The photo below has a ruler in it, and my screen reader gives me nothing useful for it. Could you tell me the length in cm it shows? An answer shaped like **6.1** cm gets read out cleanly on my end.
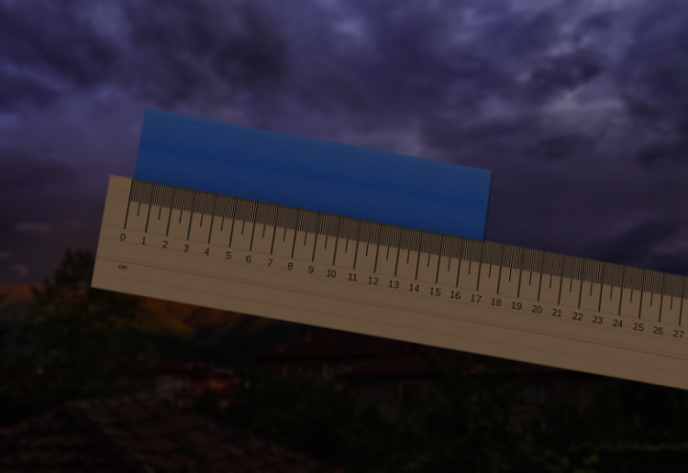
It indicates **17** cm
